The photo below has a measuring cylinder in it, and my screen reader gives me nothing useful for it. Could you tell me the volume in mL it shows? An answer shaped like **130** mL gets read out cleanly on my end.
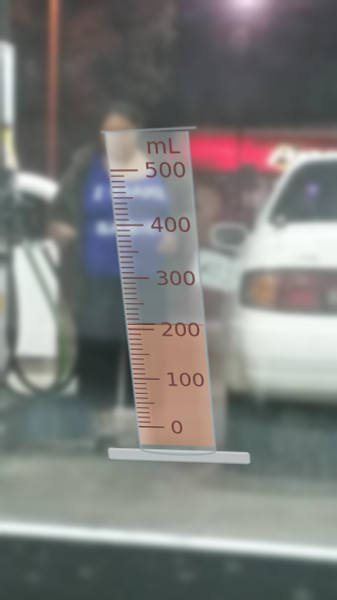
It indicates **210** mL
